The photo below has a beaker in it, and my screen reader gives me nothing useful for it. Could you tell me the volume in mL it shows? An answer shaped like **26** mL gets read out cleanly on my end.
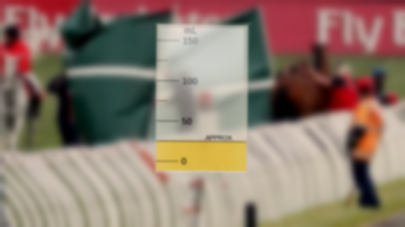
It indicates **25** mL
